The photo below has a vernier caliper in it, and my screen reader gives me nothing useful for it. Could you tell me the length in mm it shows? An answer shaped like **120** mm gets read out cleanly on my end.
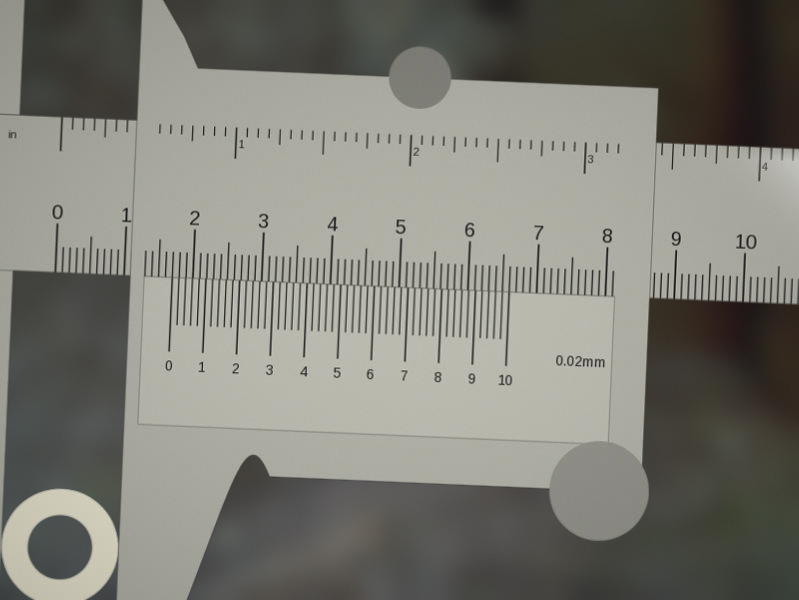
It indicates **17.0** mm
